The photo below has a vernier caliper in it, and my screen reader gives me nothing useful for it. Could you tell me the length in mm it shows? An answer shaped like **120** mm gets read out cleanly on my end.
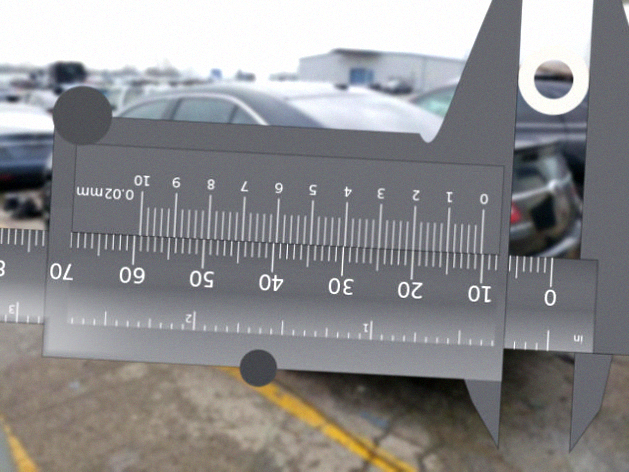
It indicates **10.2** mm
